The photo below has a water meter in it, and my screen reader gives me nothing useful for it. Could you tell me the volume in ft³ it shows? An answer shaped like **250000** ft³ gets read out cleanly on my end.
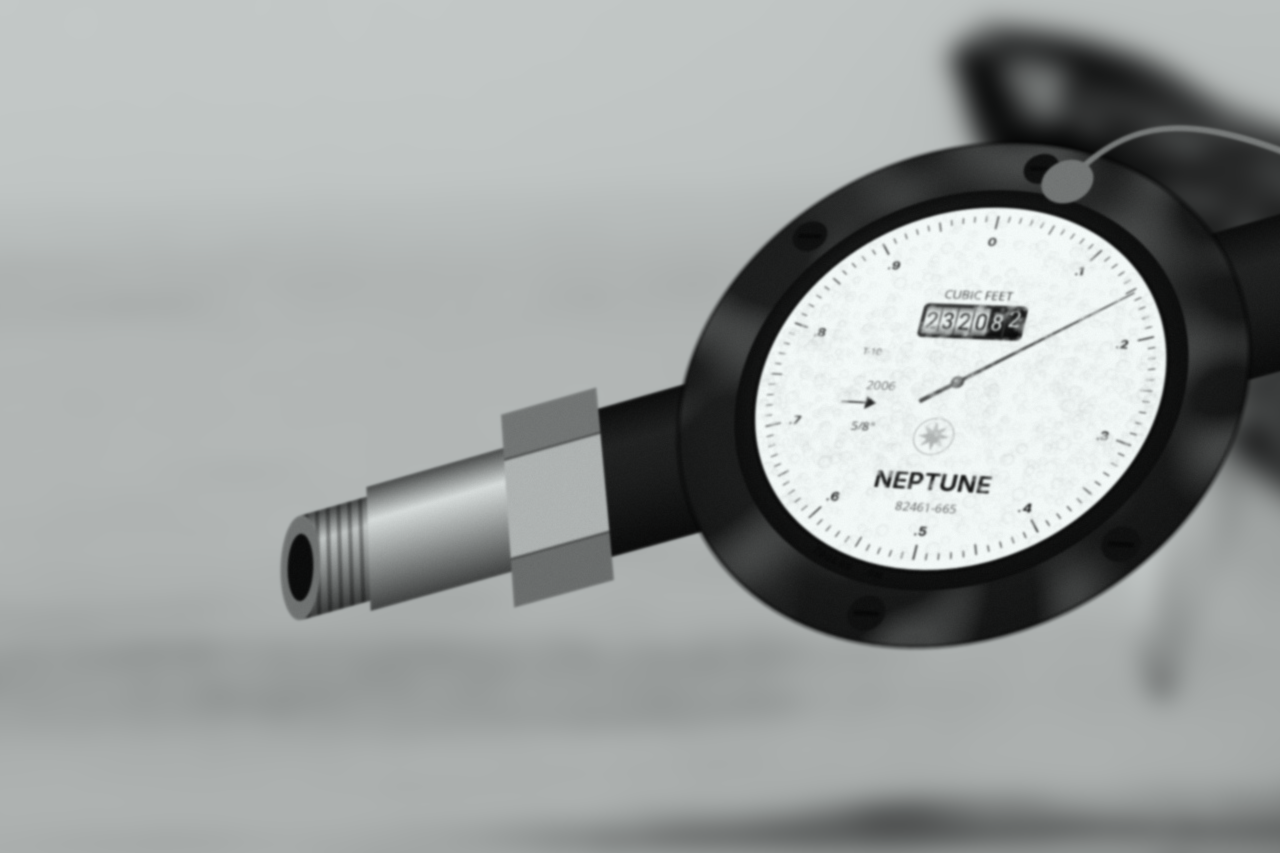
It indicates **232082.15** ft³
